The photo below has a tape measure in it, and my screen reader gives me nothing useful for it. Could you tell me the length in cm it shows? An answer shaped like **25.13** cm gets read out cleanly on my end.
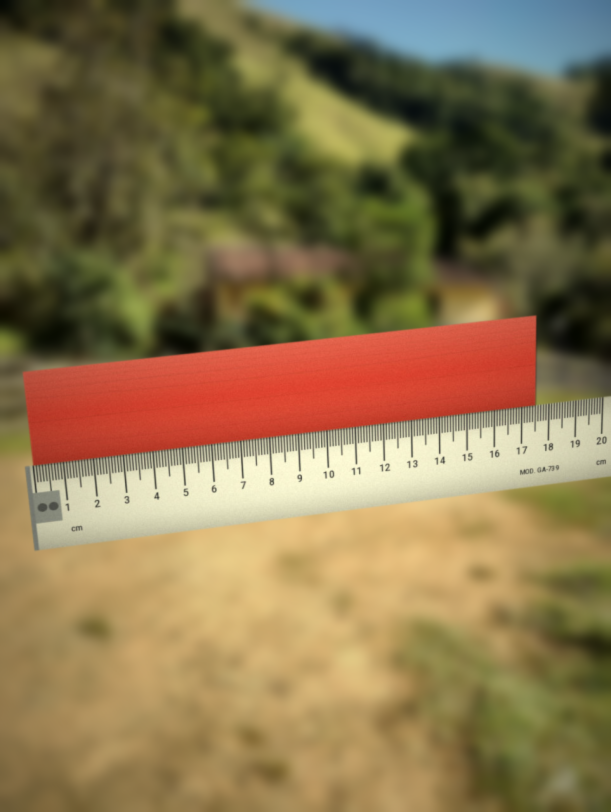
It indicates **17.5** cm
